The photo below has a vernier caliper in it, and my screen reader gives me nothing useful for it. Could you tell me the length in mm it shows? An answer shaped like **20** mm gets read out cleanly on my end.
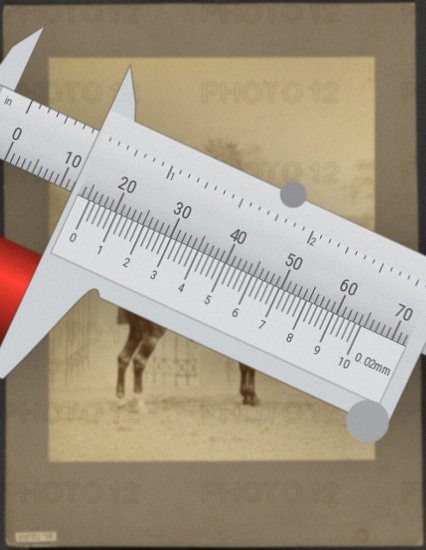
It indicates **15.4** mm
